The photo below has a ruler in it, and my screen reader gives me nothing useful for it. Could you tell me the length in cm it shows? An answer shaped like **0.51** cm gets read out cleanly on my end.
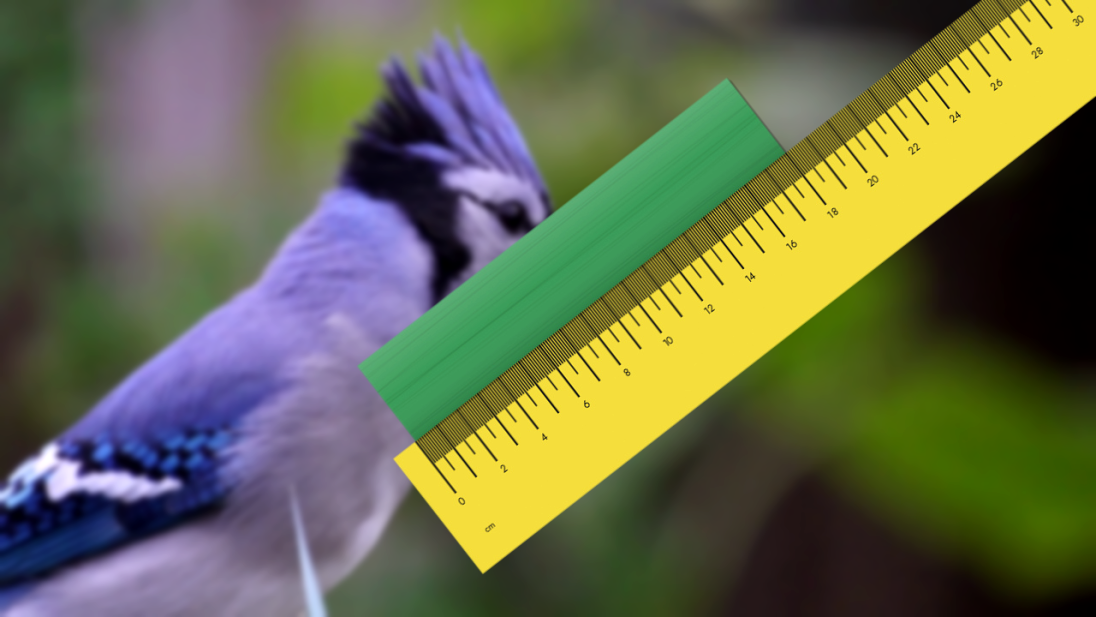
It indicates **18** cm
